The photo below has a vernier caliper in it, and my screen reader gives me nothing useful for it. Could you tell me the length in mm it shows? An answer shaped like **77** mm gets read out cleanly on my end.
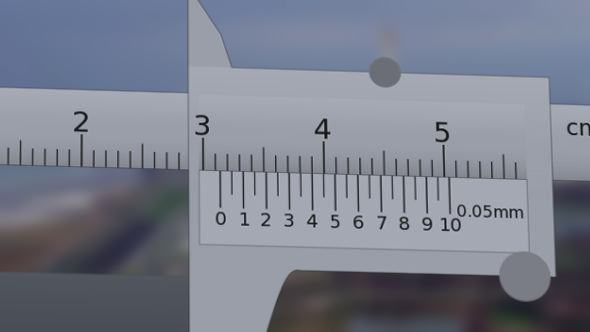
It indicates **31.4** mm
